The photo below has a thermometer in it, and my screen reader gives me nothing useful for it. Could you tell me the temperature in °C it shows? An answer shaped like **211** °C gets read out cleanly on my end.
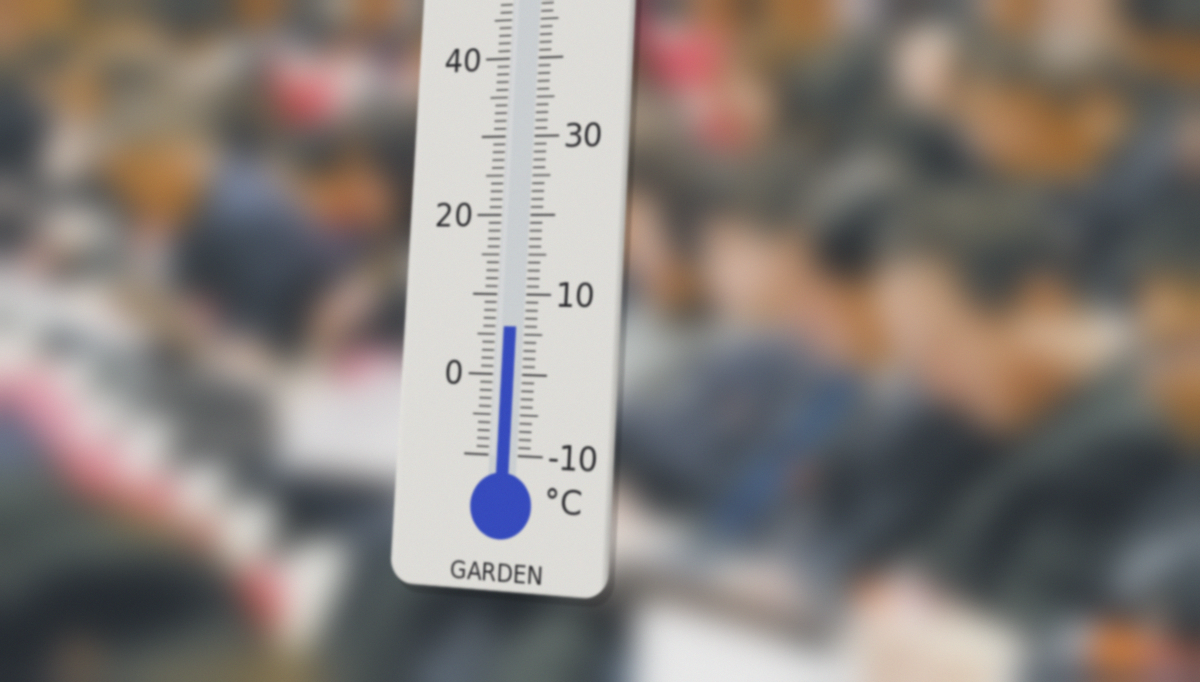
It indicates **6** °C
